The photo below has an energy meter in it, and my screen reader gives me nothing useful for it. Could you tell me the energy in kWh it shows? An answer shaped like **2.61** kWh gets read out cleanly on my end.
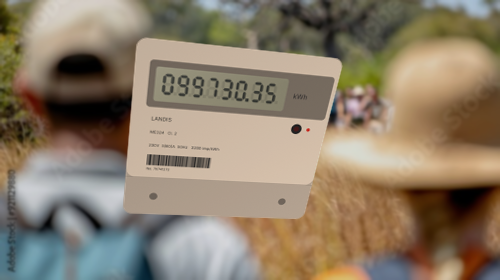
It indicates **99730.35** kWh
